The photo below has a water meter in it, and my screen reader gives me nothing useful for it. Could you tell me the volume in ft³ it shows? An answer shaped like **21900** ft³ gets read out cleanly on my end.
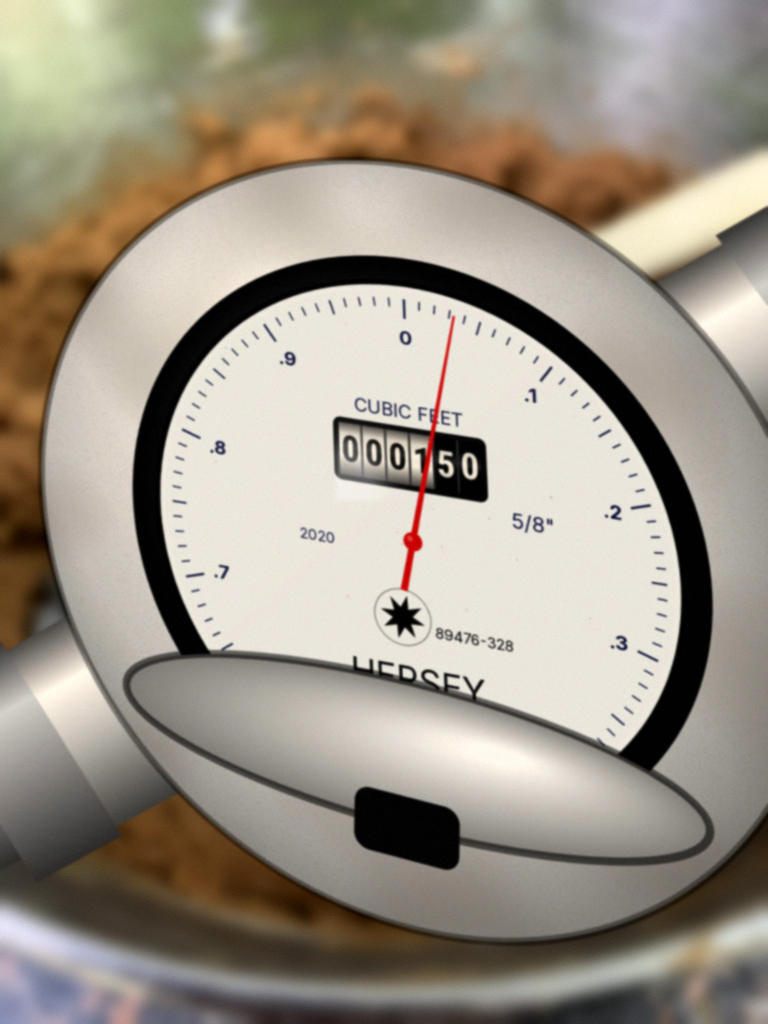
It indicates **150.03** ft³
